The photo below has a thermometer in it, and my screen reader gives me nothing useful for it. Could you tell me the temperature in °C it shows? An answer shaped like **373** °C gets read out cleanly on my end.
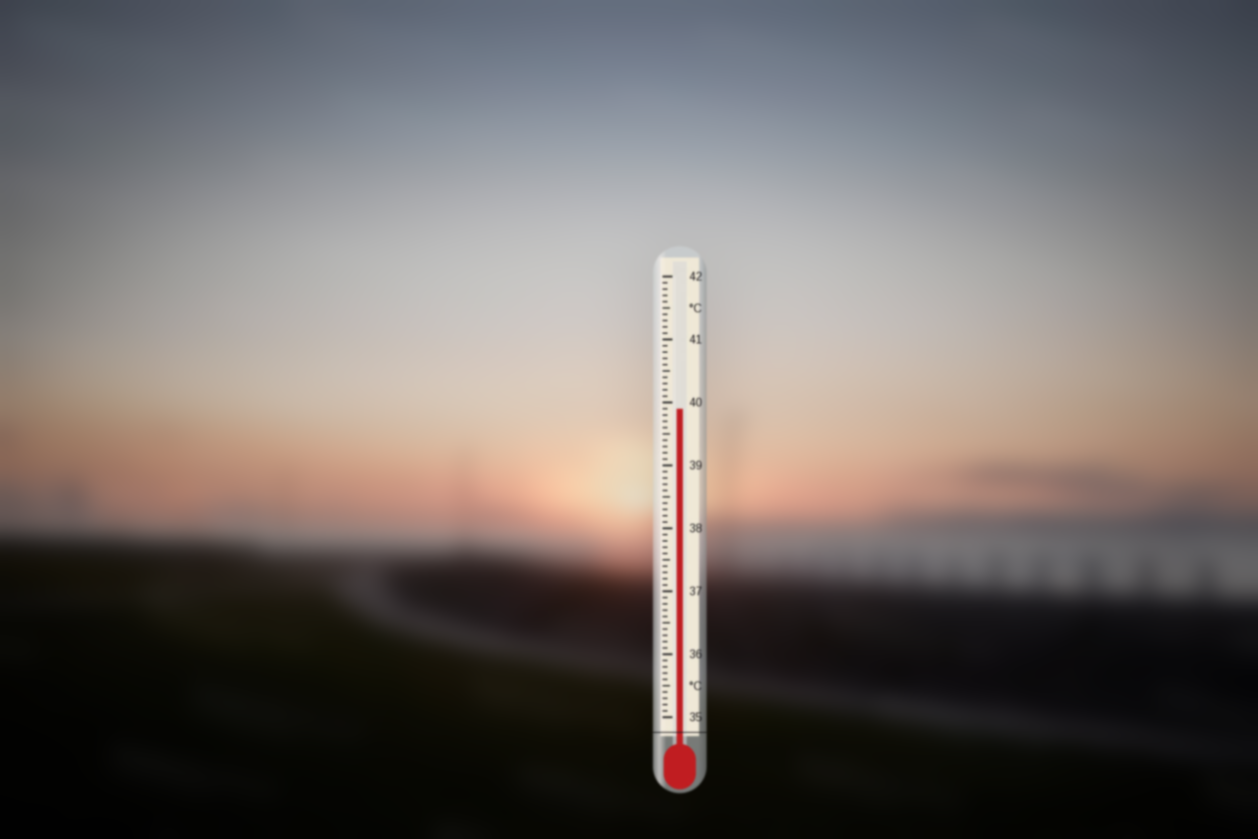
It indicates **39.9** °C
